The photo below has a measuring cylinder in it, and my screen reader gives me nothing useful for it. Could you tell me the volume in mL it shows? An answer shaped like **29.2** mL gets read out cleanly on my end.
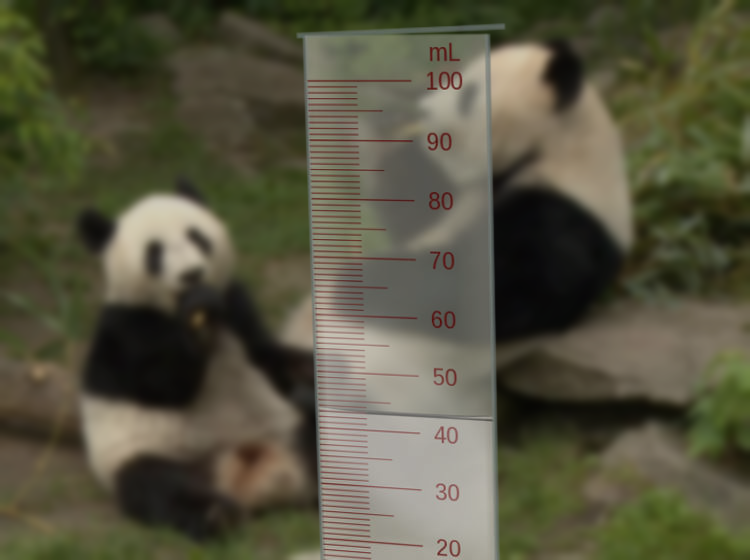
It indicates **43** mL
